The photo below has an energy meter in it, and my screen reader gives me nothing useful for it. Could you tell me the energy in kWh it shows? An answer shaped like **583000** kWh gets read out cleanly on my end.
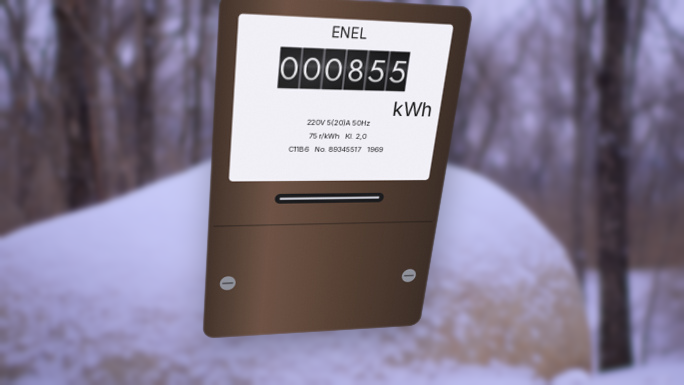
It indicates **855** kWh
